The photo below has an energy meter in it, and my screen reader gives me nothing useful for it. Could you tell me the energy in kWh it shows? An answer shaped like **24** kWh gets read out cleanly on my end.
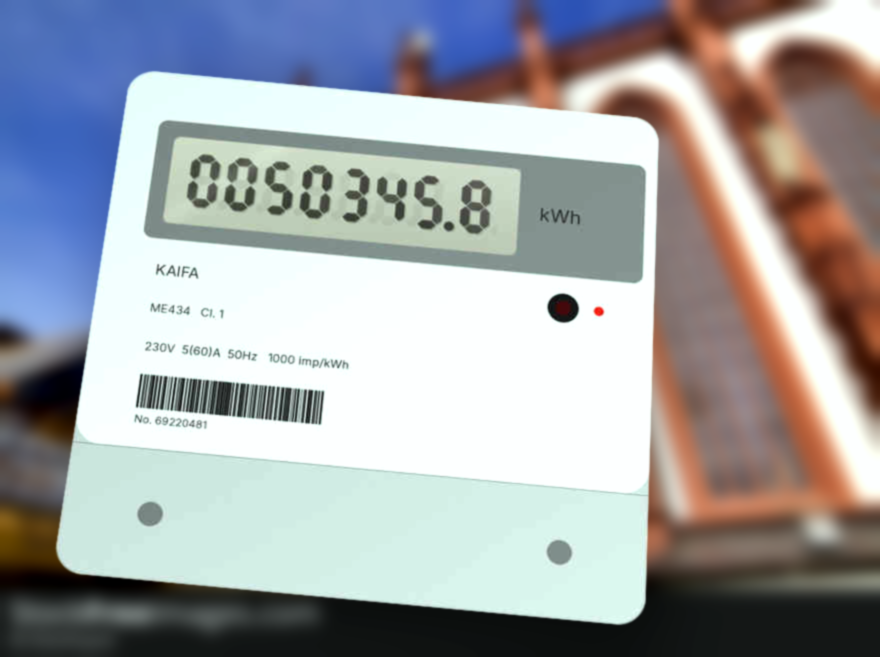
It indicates **50345.8** kWh
